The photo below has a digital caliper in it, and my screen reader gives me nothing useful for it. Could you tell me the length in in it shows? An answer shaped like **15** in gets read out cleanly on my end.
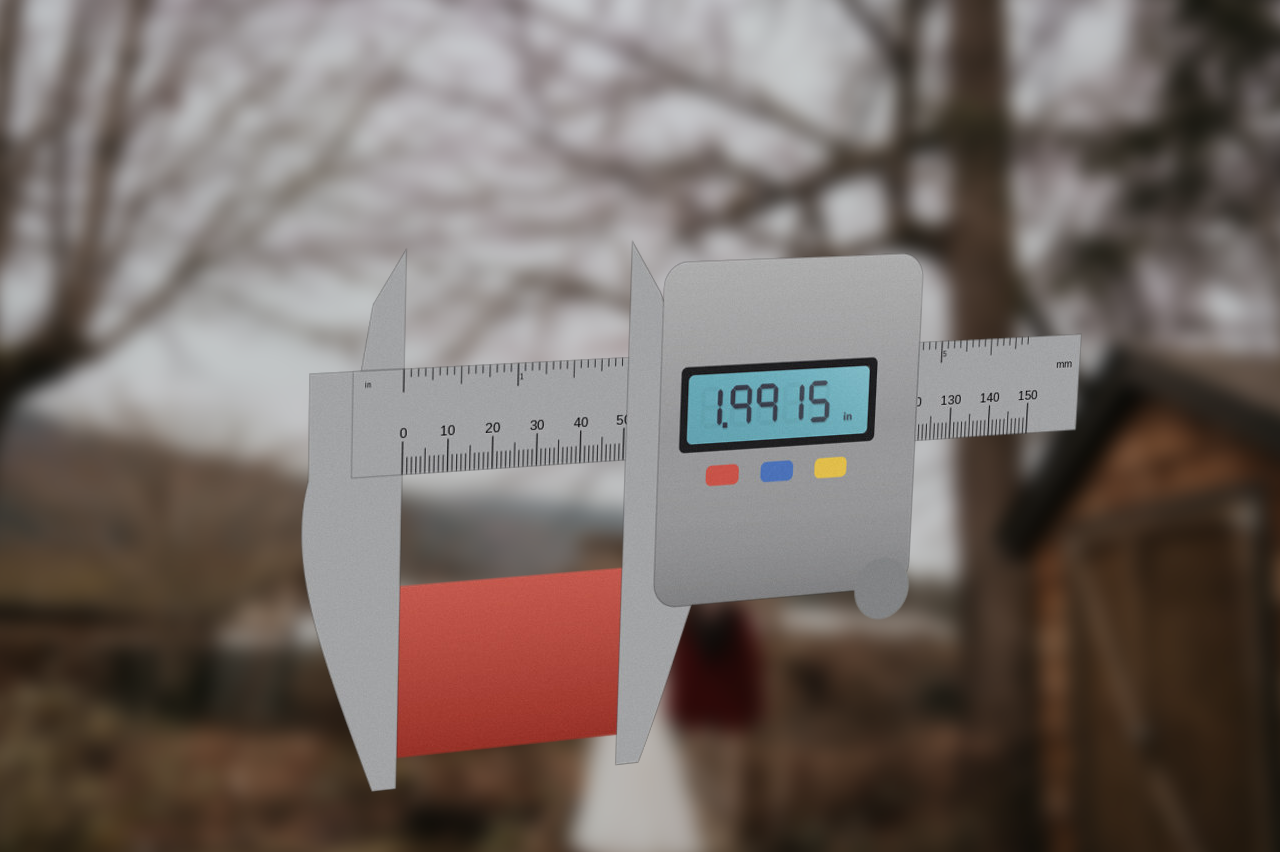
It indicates **1.9915** in
